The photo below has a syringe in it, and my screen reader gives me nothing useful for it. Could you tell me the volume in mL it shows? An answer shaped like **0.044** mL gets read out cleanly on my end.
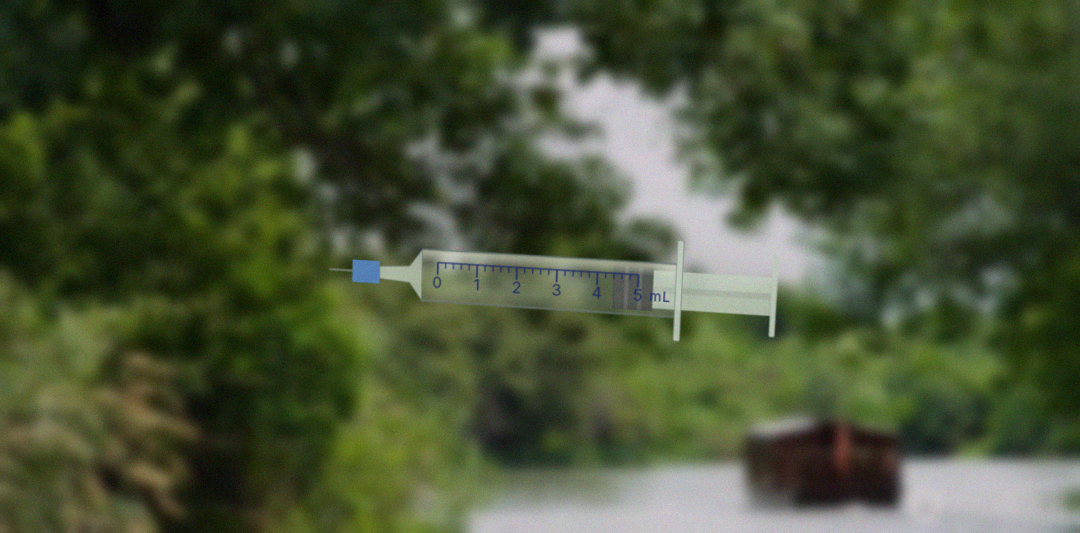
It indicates **4.4** mL
